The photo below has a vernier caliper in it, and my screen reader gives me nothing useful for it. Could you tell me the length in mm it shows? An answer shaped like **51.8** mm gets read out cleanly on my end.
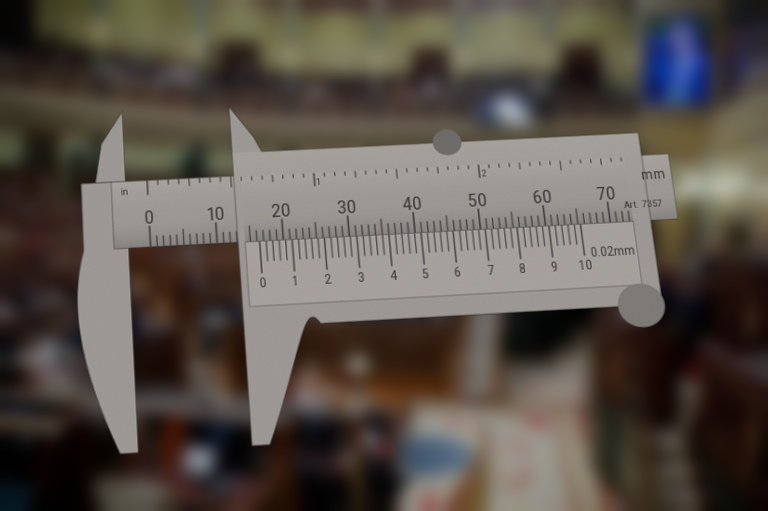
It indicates **16.4** mm
